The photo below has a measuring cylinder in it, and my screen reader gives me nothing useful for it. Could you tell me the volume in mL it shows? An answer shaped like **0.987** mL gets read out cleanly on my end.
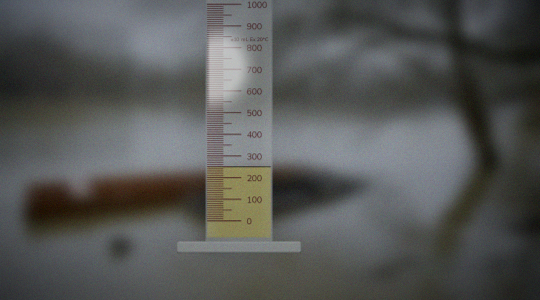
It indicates **250** mL
